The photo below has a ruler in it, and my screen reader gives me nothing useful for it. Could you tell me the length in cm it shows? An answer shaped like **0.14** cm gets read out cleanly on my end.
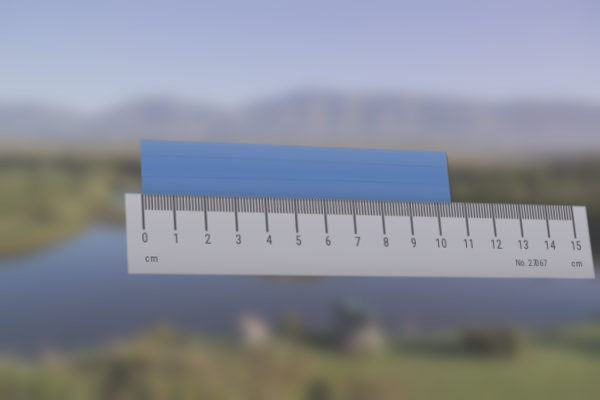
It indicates **10.5** cm
